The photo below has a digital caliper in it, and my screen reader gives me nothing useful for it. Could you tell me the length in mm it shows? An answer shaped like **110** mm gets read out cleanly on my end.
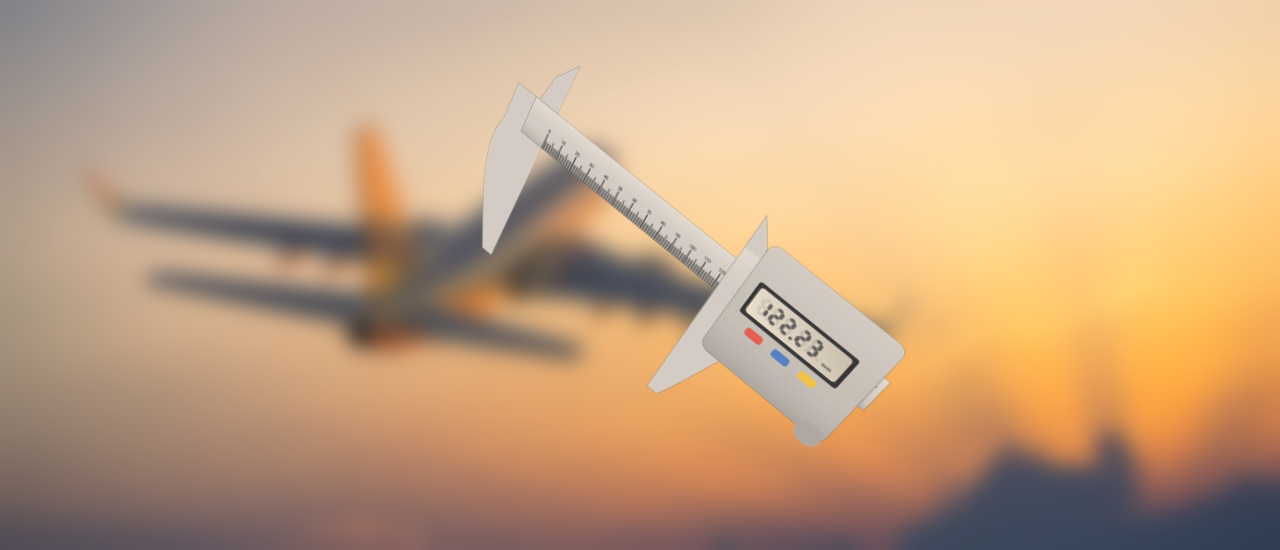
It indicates **122.23** mm
